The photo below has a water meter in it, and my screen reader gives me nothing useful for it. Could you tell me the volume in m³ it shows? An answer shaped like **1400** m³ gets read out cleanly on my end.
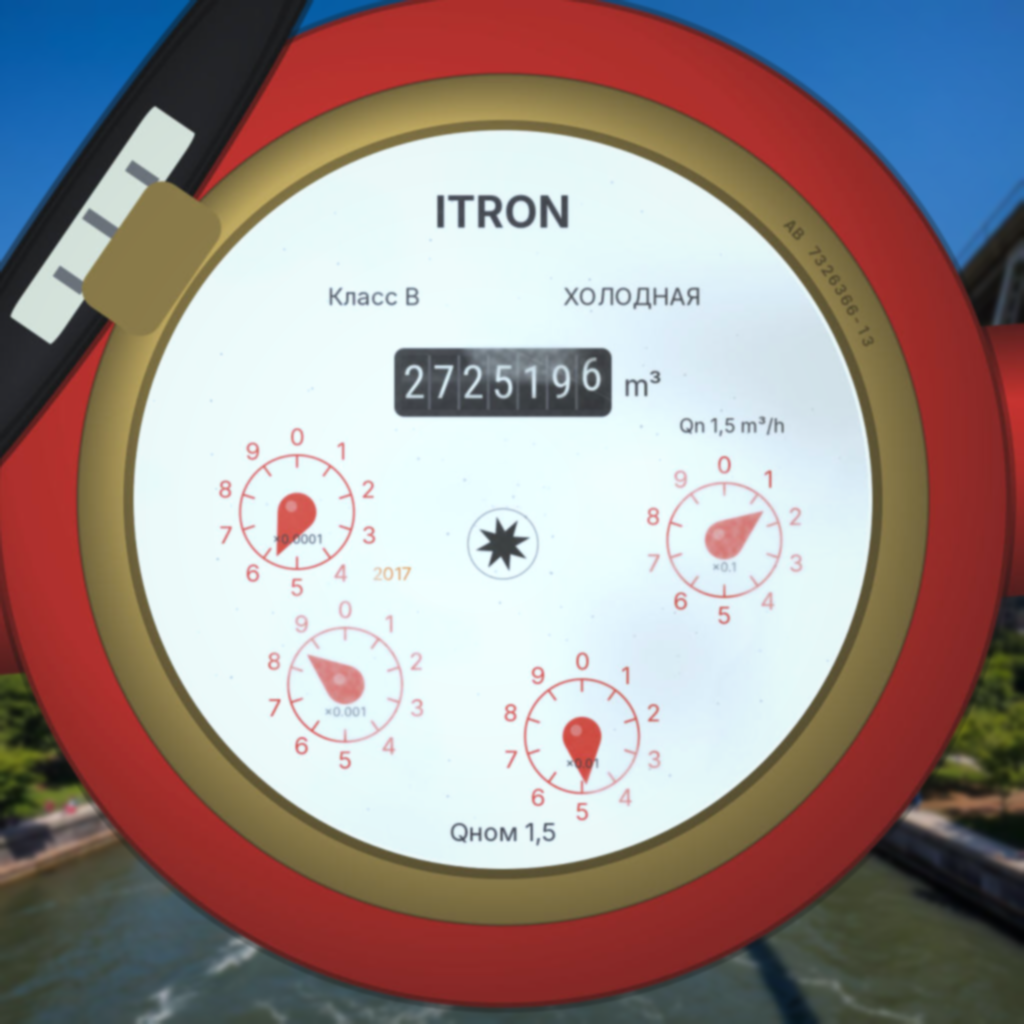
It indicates **2725196.1485** m³
